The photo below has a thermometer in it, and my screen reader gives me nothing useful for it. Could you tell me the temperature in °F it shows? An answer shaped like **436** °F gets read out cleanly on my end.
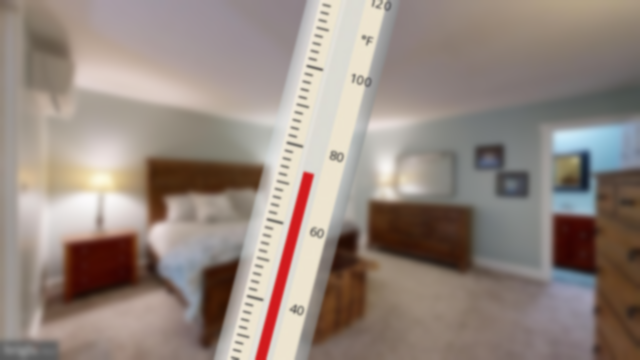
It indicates **74** °F
